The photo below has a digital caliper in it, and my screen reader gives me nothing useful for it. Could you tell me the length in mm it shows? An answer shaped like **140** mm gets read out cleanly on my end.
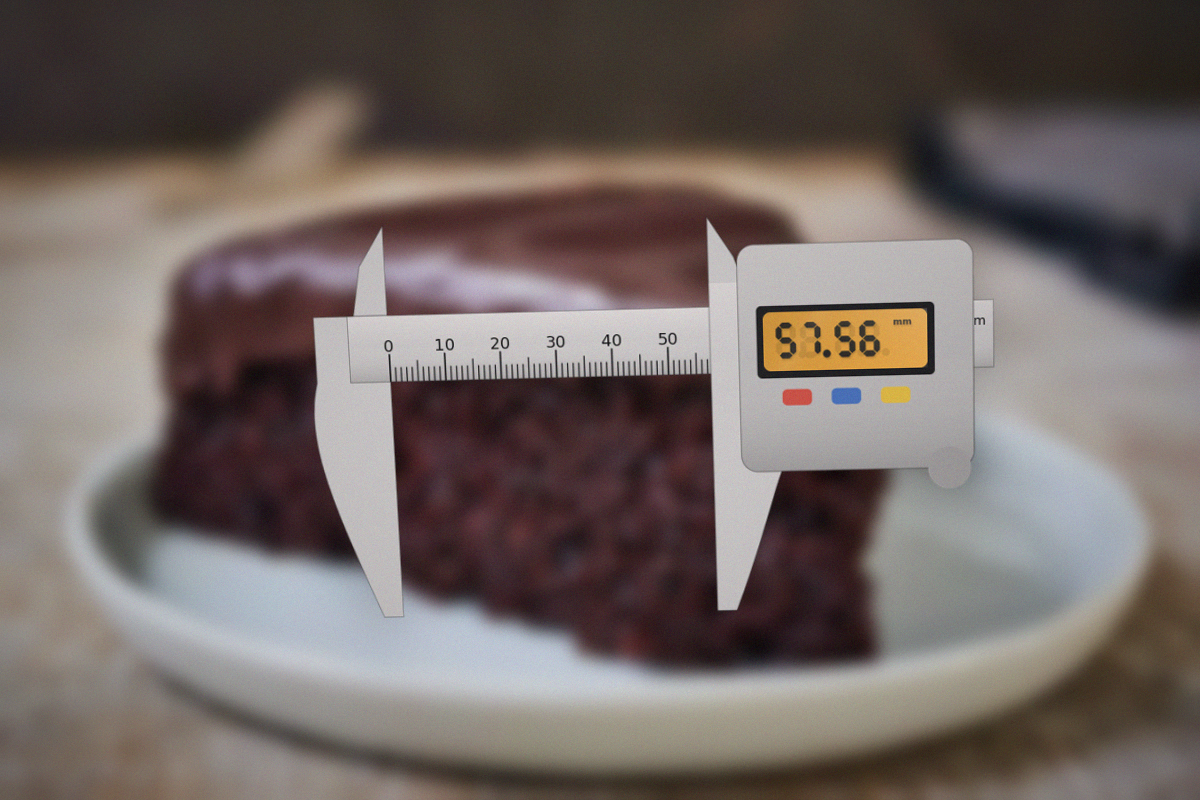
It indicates **57.56** mm
